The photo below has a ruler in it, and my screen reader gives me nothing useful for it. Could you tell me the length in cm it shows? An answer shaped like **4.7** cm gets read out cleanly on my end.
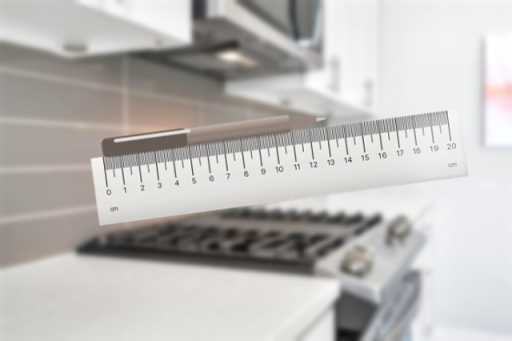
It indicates **13** cm
